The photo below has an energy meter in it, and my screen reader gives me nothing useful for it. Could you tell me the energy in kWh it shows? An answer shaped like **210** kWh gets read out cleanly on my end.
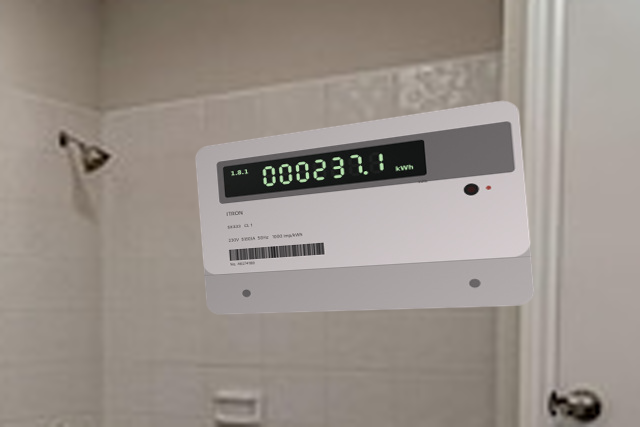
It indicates **237.1** kWh
